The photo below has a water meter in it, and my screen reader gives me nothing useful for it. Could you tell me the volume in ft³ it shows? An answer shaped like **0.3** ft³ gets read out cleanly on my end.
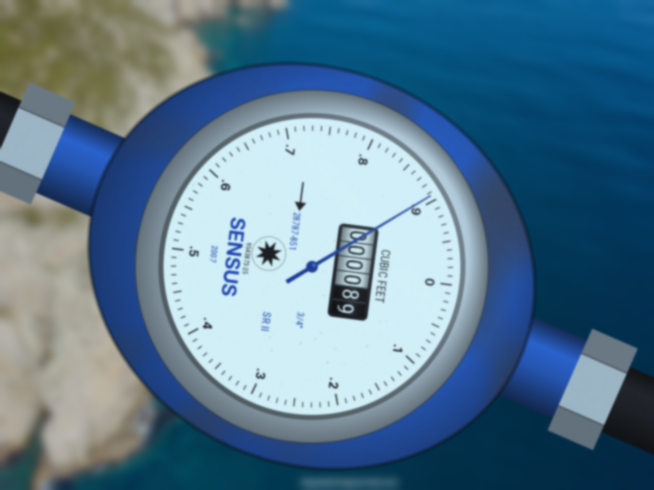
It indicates **88.89** ft³
